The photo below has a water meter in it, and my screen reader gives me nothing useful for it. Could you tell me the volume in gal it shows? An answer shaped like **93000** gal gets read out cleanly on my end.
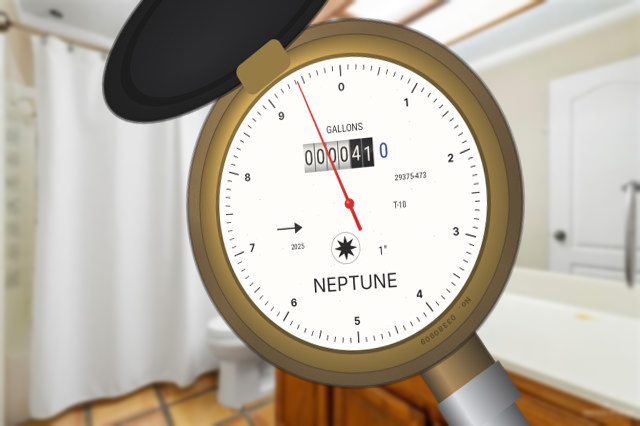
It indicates **409.4** gal
